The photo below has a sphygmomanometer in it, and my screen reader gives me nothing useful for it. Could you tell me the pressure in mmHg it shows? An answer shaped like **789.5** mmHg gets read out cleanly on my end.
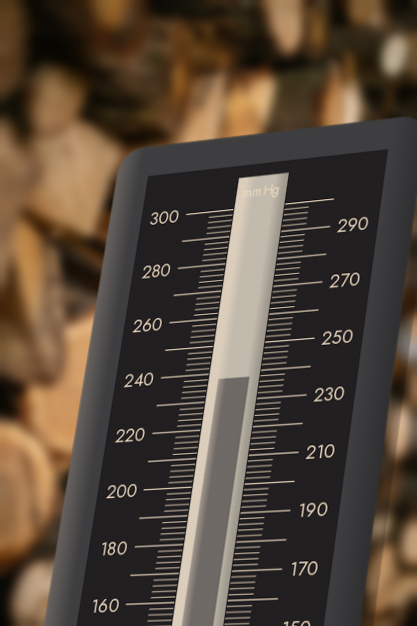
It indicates **238** mmHg
